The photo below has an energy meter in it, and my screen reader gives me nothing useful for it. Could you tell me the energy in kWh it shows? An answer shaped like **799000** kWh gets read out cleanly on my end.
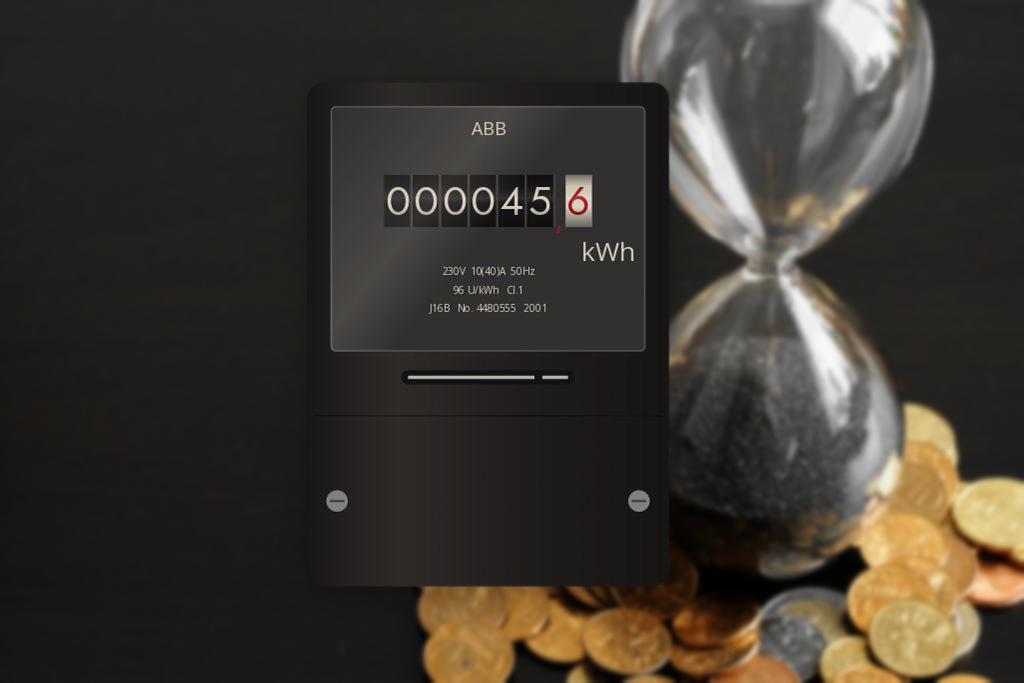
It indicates **45.6** kWh
